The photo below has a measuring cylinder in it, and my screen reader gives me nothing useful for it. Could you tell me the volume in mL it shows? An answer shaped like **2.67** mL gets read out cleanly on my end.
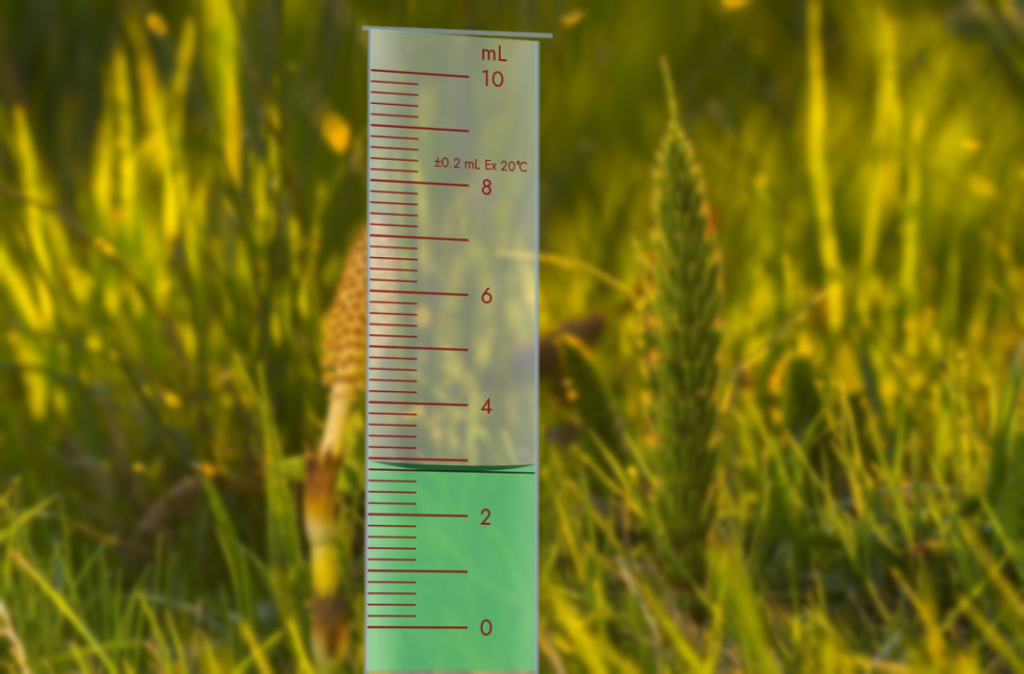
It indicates **2.8** mL
